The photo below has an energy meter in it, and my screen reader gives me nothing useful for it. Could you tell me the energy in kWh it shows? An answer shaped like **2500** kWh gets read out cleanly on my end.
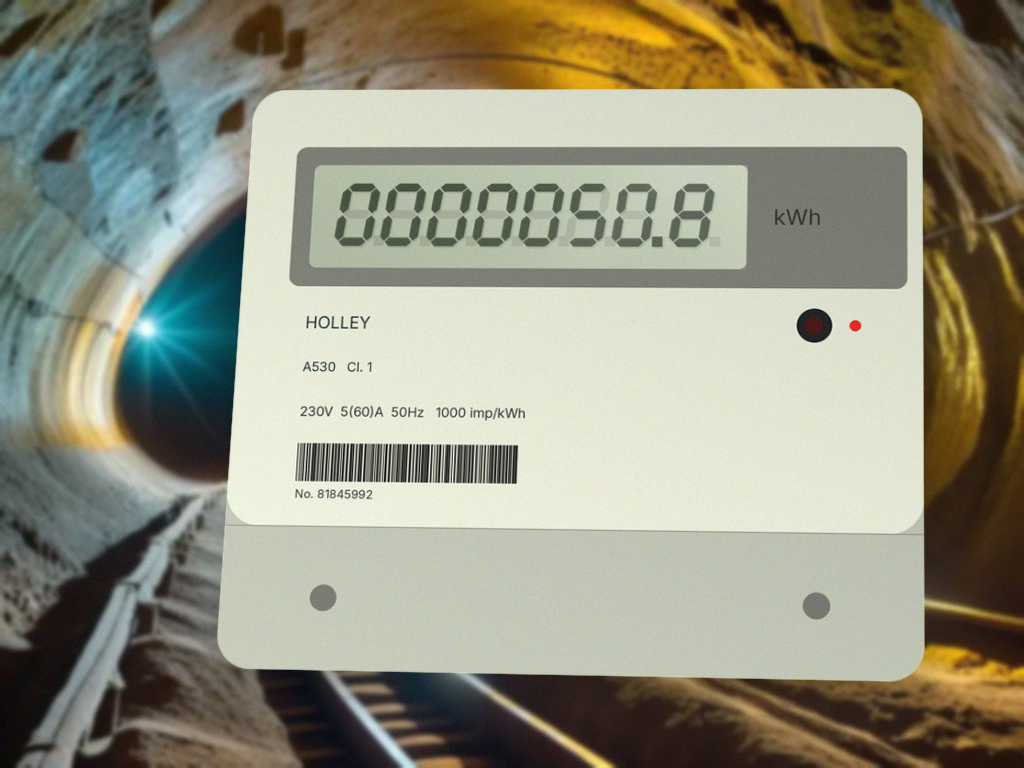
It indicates **50.8** kWh
